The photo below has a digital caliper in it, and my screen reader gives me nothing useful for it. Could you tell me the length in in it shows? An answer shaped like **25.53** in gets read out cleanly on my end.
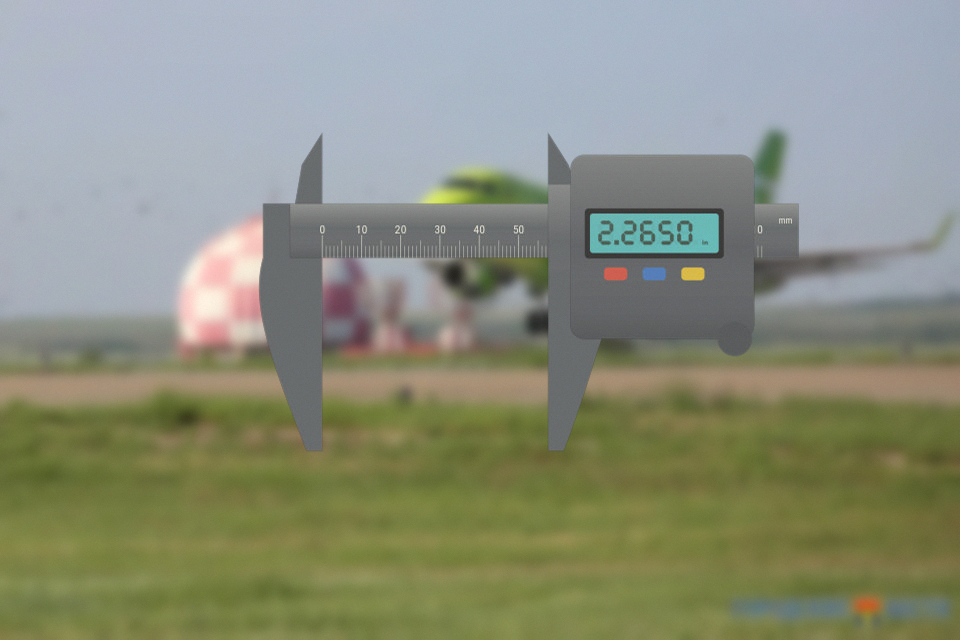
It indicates **2.2650** in
